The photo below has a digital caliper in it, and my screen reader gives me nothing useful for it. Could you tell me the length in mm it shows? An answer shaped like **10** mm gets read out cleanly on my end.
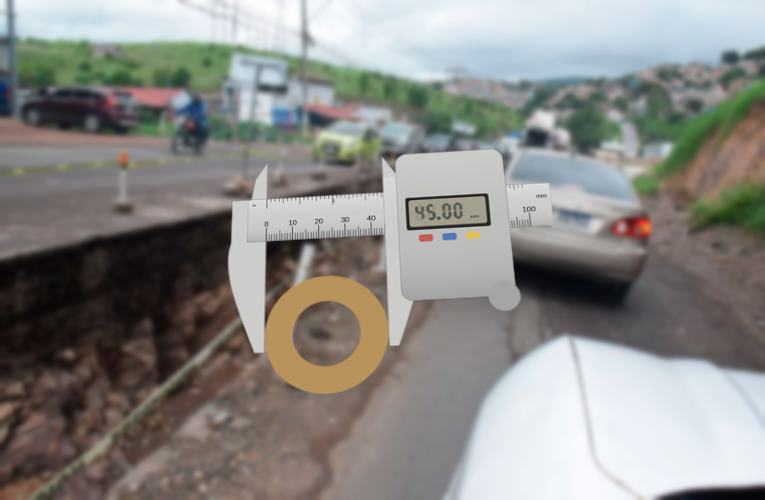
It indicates **45.00** mm
